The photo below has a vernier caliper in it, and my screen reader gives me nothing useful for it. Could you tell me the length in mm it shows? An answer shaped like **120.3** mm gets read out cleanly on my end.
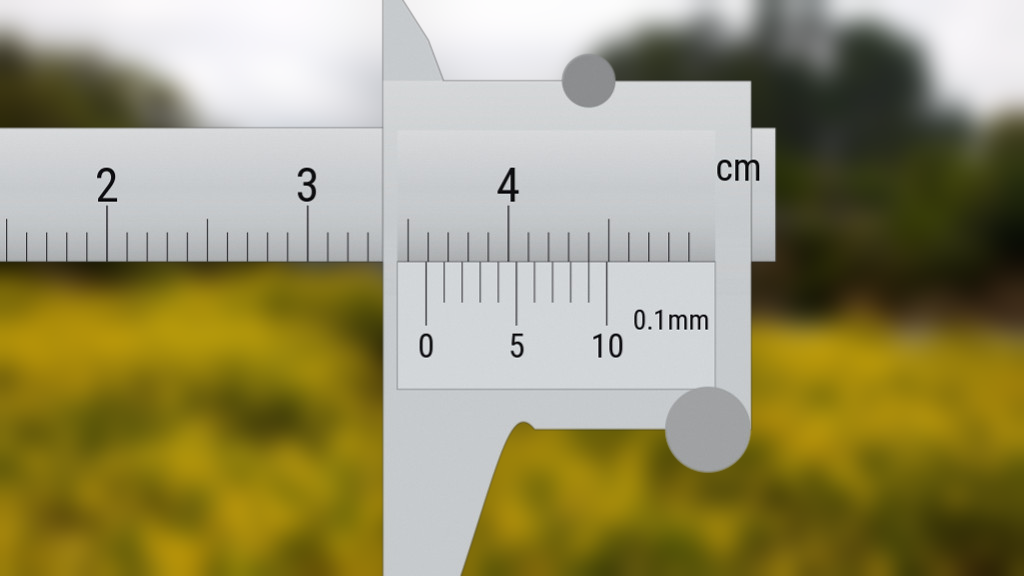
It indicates **35.9** mm
